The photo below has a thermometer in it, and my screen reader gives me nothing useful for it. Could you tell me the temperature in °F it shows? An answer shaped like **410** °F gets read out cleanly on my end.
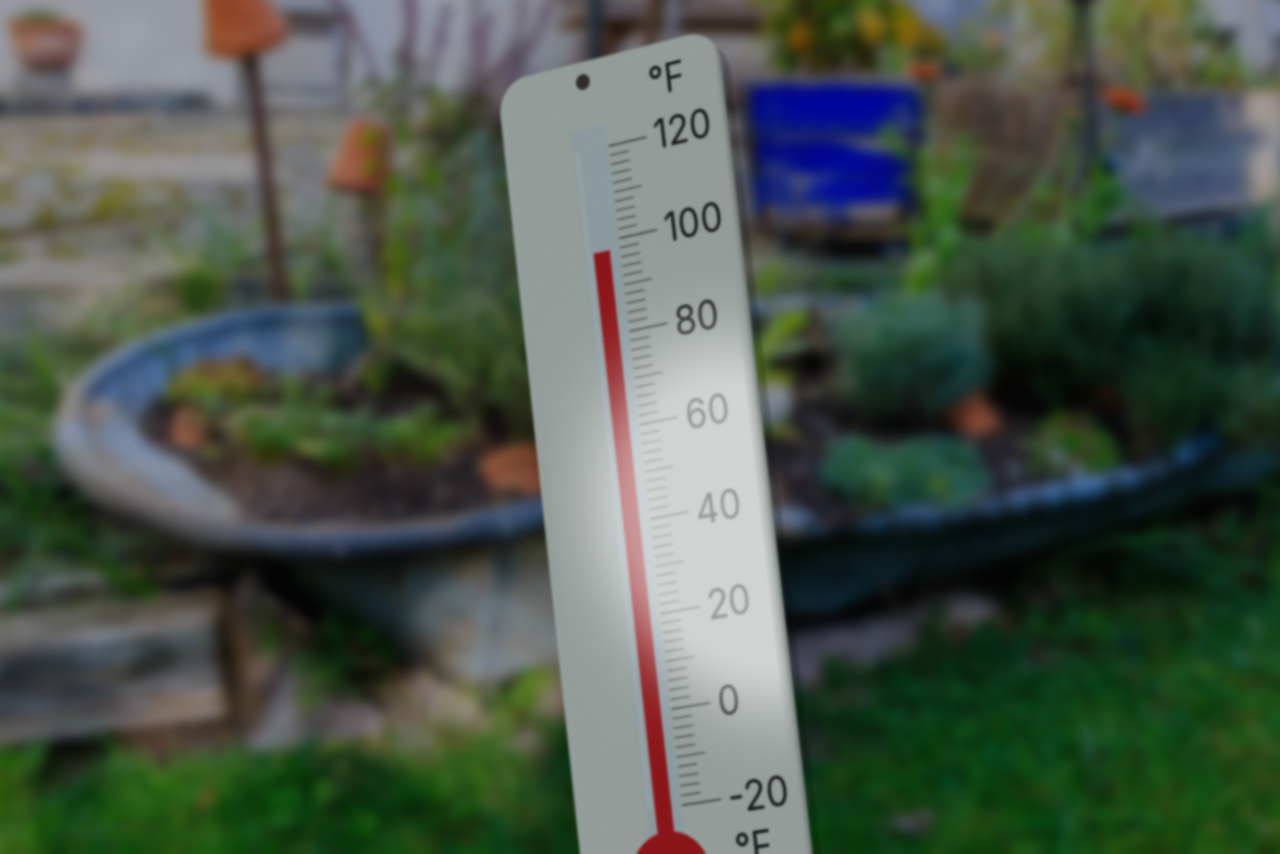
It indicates **98** °F
